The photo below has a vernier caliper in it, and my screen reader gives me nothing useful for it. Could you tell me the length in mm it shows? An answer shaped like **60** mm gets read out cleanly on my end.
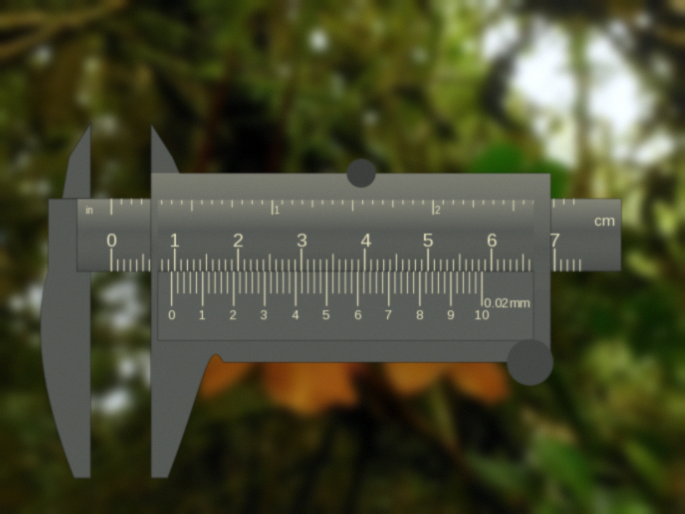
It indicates **9.5** mm
